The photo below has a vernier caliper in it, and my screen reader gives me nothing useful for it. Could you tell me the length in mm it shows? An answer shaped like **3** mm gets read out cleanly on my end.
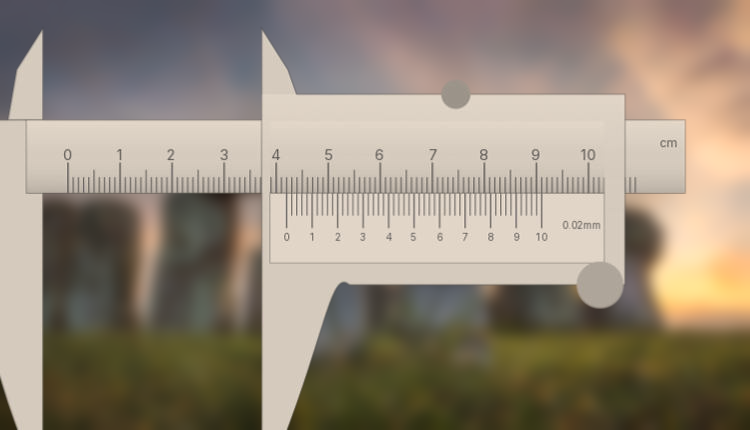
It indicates **42.0** mm
